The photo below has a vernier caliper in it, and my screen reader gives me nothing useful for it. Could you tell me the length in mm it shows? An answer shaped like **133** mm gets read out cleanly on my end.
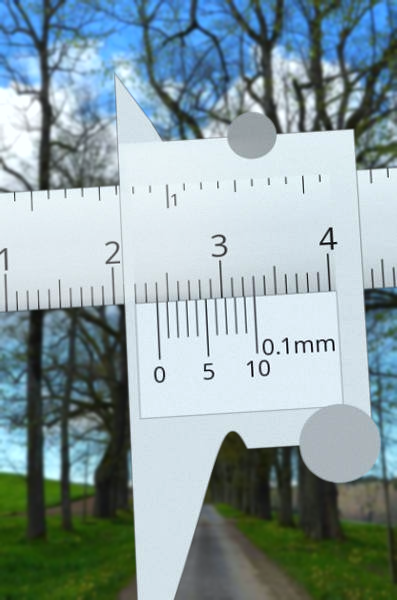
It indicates **24.0** mm
